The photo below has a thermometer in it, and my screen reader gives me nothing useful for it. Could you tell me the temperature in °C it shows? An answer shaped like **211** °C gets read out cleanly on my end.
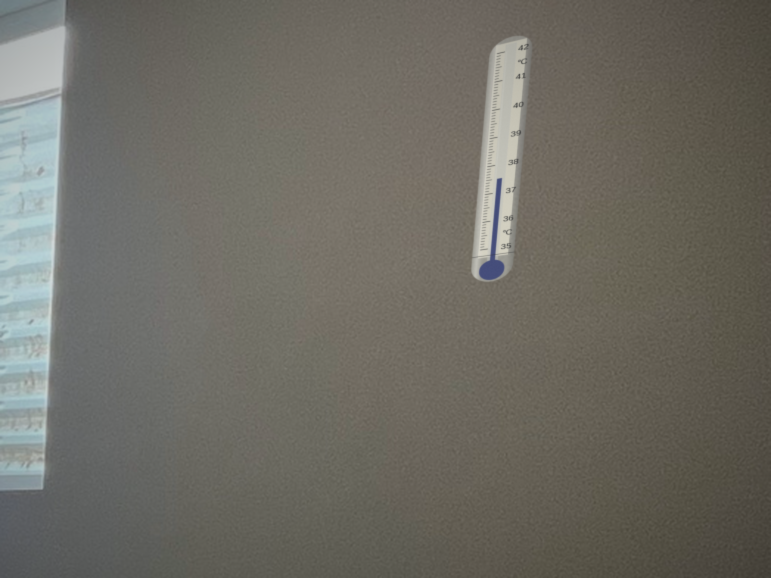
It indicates **37.5** °C
